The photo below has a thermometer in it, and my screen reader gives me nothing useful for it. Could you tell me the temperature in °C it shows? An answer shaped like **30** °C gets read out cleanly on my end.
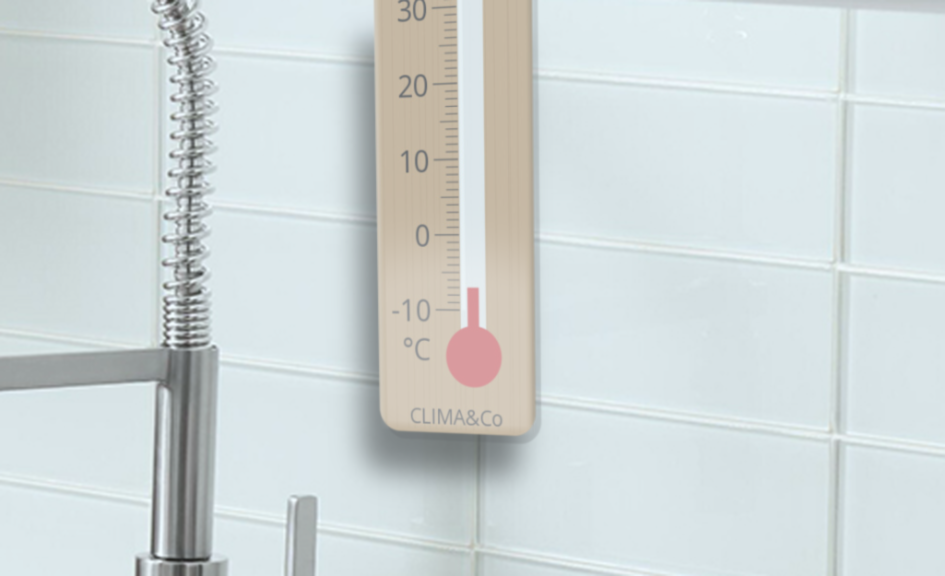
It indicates **-7** °C
